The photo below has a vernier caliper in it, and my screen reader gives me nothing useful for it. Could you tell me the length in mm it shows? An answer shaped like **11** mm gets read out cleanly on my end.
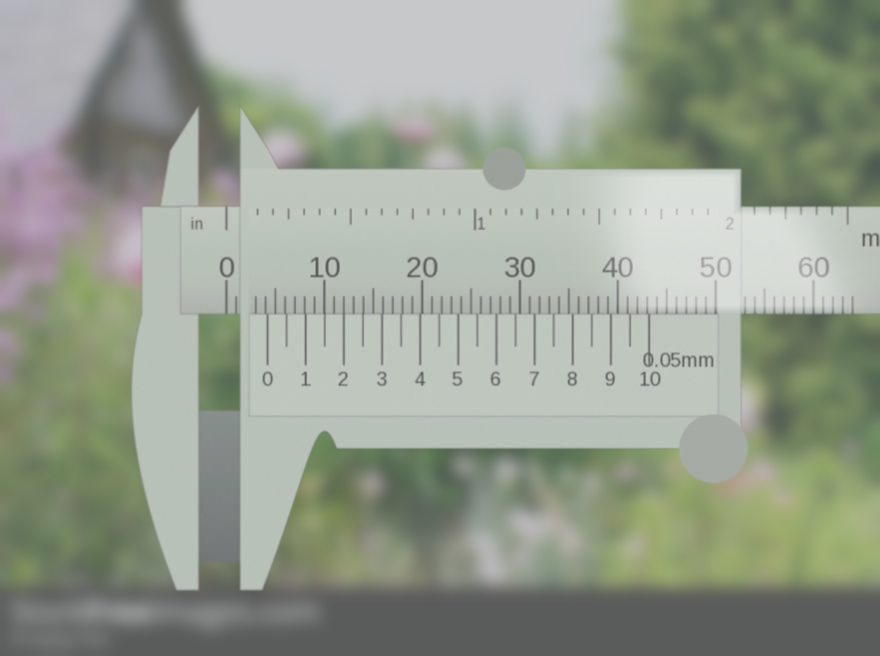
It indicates **4.2** mm
